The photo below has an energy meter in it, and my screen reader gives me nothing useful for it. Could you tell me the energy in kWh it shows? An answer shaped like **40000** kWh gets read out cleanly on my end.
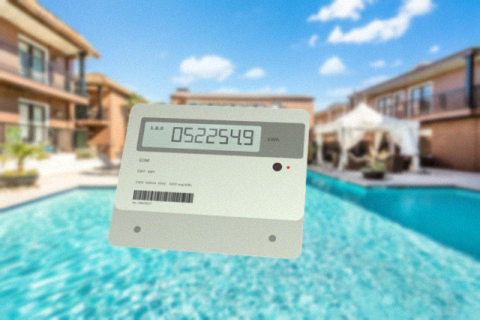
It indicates **52254.9** kWh
